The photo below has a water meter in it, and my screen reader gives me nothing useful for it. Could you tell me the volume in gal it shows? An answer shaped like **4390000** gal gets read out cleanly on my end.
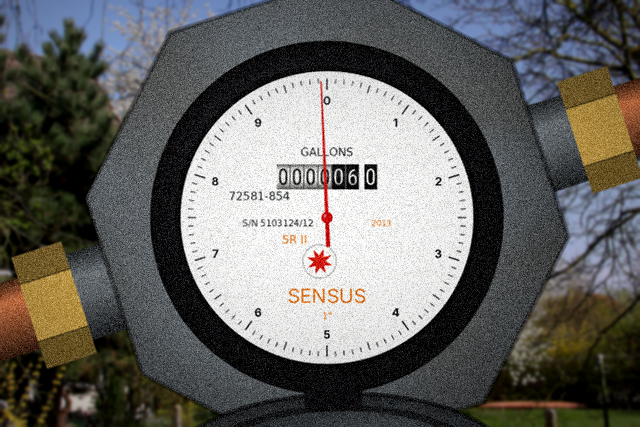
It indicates **59.9** gal
